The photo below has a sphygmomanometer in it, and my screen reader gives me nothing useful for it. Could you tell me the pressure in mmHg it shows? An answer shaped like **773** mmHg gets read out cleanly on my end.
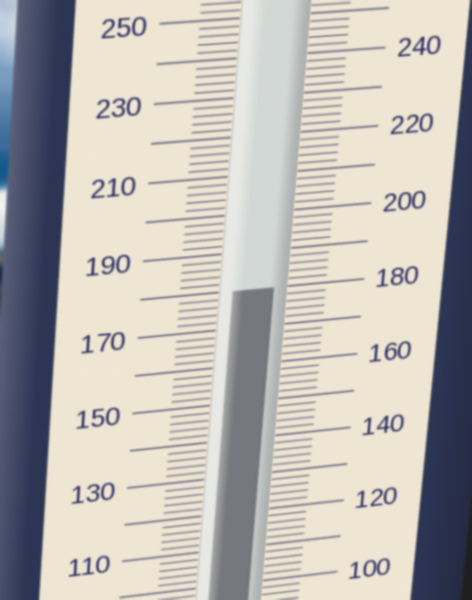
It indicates **180** mmHg
